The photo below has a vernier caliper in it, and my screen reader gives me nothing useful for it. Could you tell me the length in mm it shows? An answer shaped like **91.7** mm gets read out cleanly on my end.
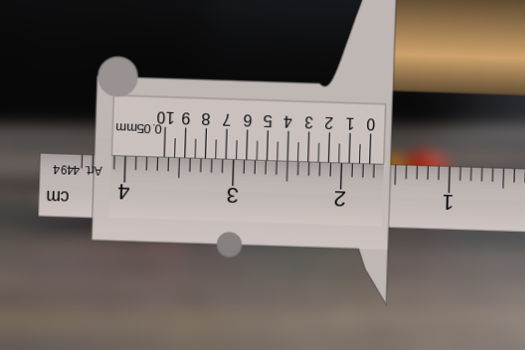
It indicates **17.4** mm
